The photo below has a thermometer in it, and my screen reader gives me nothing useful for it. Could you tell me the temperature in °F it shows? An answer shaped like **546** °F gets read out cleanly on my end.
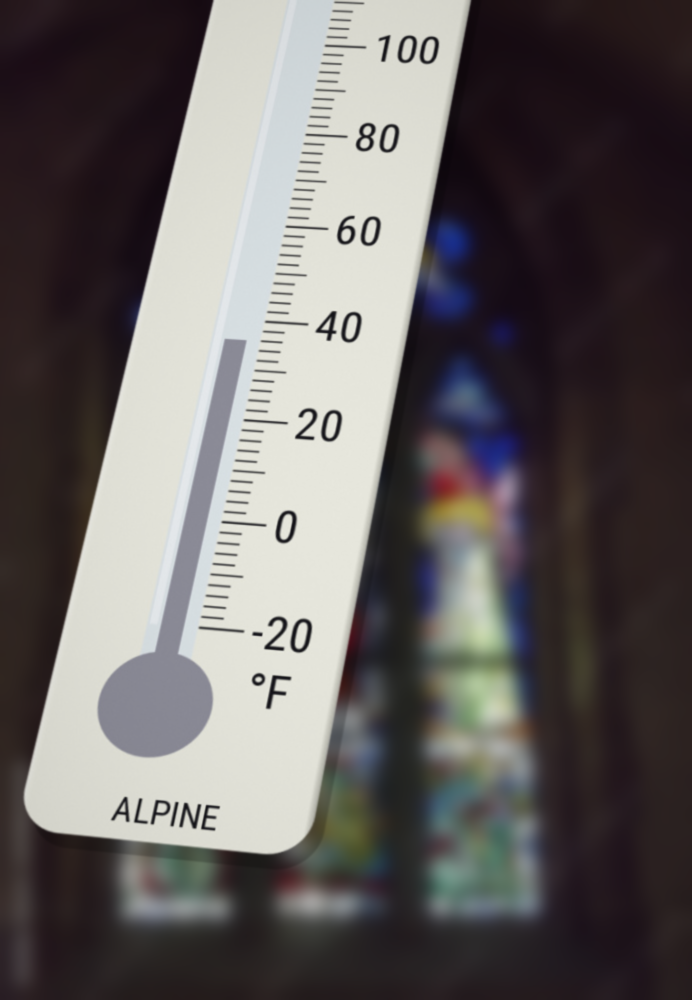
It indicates **36** °F
